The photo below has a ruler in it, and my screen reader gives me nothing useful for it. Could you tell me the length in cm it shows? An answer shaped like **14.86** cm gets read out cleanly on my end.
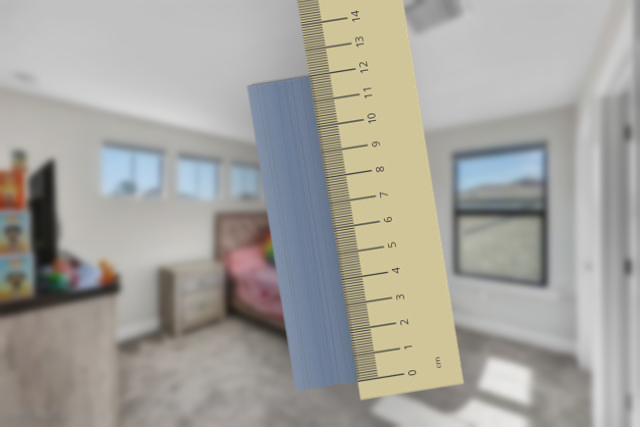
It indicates **12** cm
